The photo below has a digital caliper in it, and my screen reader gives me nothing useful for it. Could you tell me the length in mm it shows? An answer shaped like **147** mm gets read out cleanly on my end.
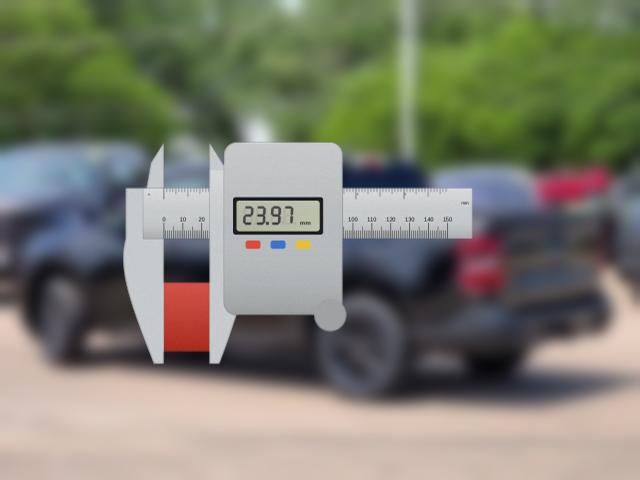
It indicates **23.97** mm
